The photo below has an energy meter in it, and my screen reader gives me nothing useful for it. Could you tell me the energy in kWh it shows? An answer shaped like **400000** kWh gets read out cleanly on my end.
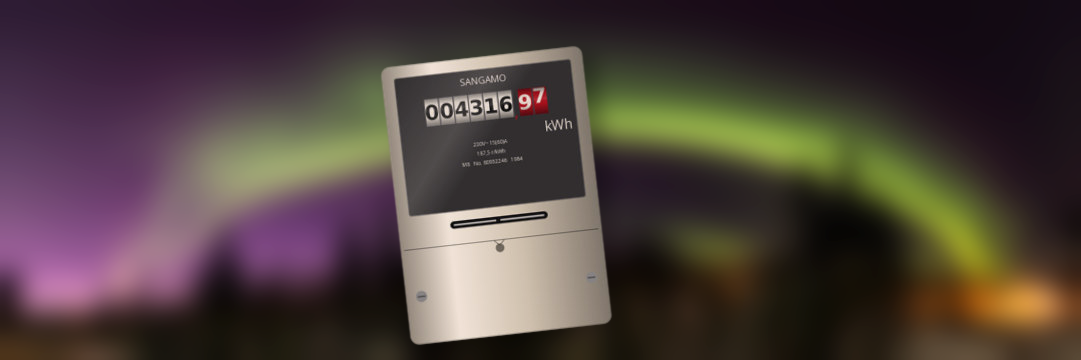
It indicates **4316.97** kWh
